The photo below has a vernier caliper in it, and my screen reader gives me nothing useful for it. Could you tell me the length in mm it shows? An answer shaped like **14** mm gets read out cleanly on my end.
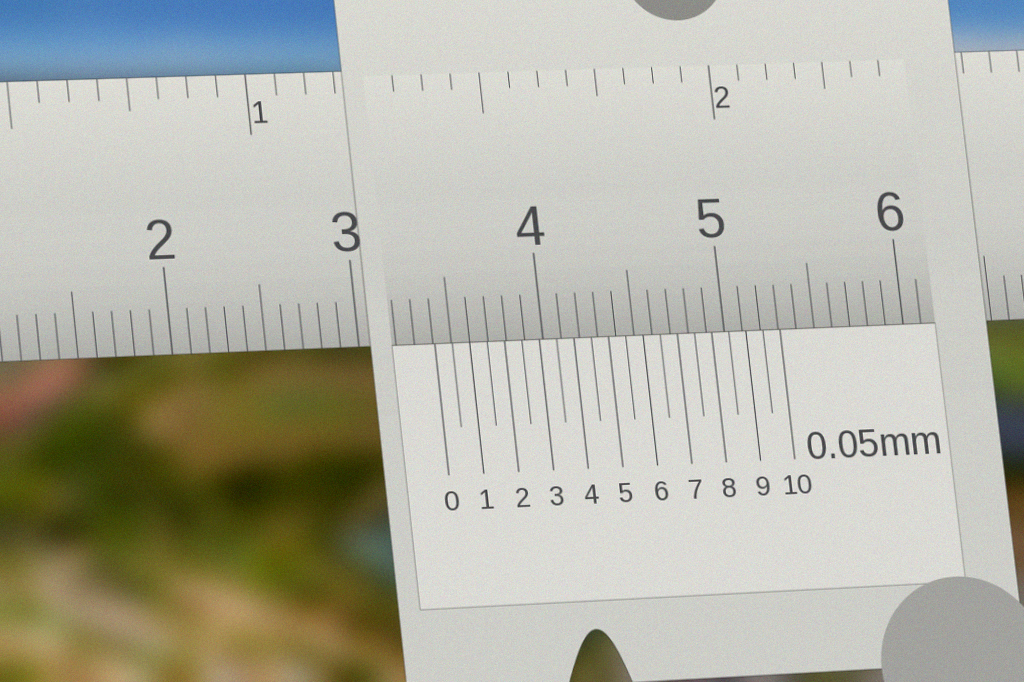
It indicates **34.1** mm
